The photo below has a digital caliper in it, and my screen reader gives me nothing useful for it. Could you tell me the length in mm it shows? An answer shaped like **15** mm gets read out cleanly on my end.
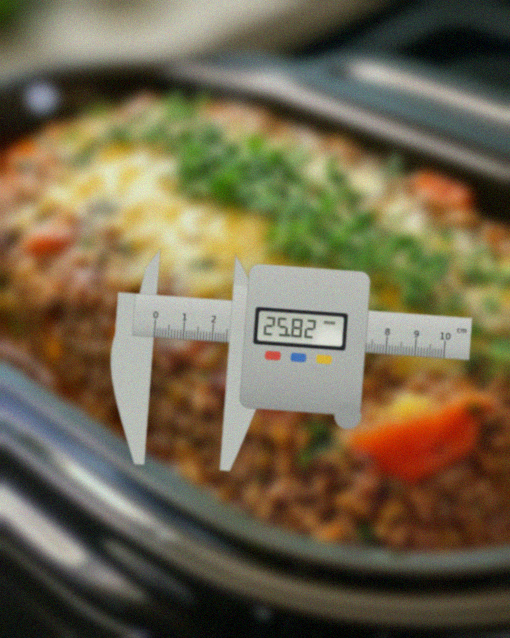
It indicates **25.82** mm
